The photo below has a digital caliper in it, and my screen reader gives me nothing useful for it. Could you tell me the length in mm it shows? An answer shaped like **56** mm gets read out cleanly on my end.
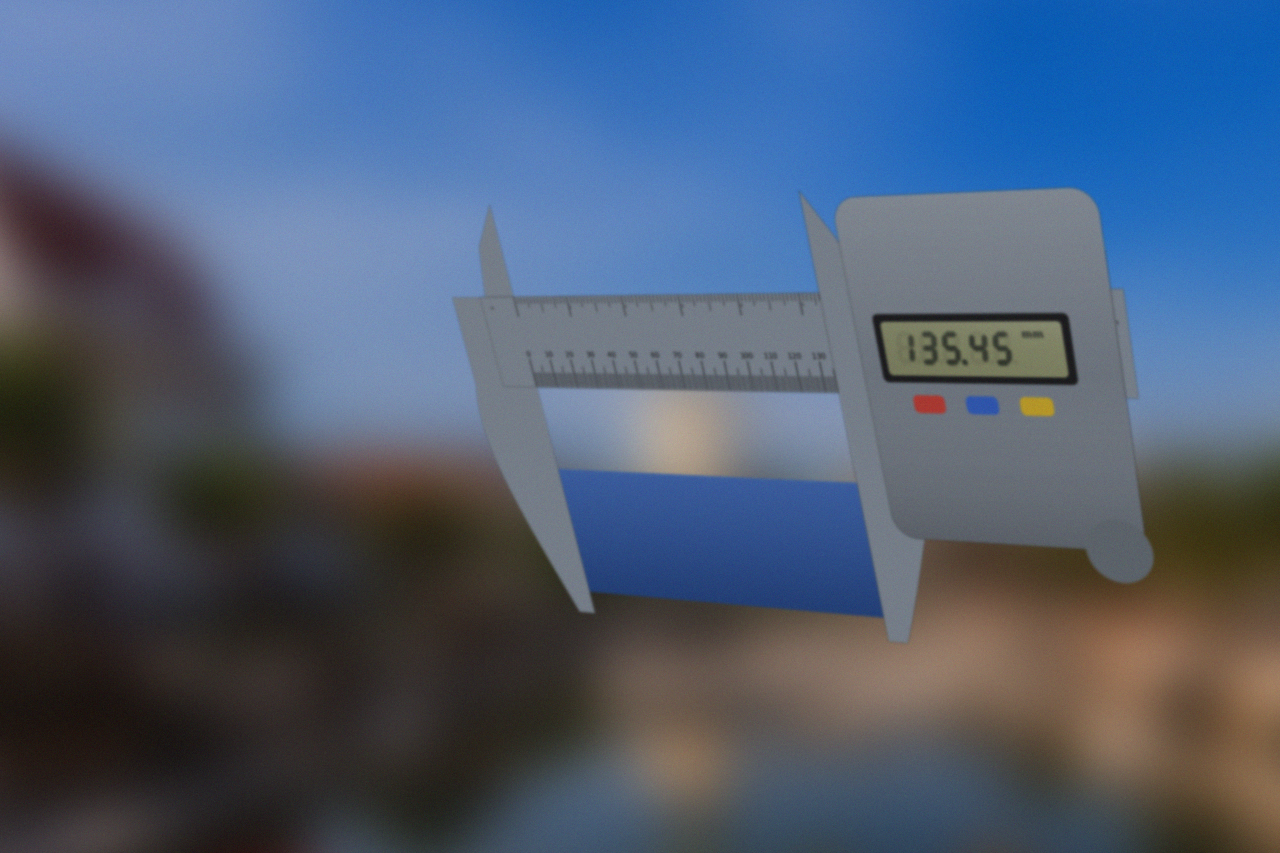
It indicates **135.45** mm
